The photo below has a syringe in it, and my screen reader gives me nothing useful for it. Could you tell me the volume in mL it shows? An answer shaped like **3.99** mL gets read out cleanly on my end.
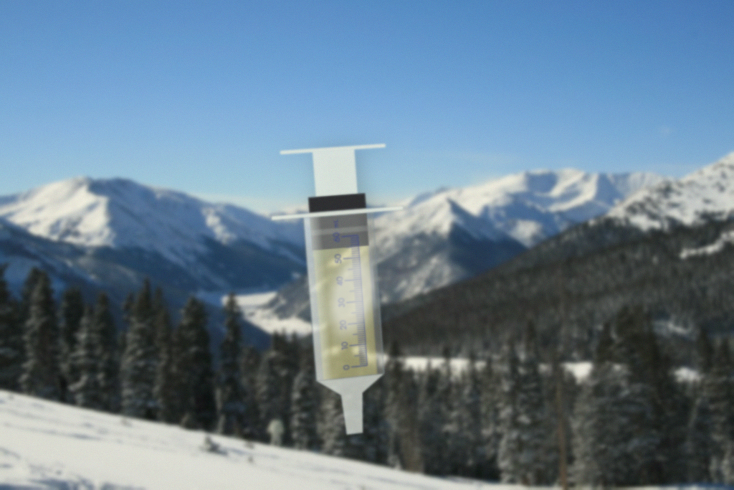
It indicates **55** mL
